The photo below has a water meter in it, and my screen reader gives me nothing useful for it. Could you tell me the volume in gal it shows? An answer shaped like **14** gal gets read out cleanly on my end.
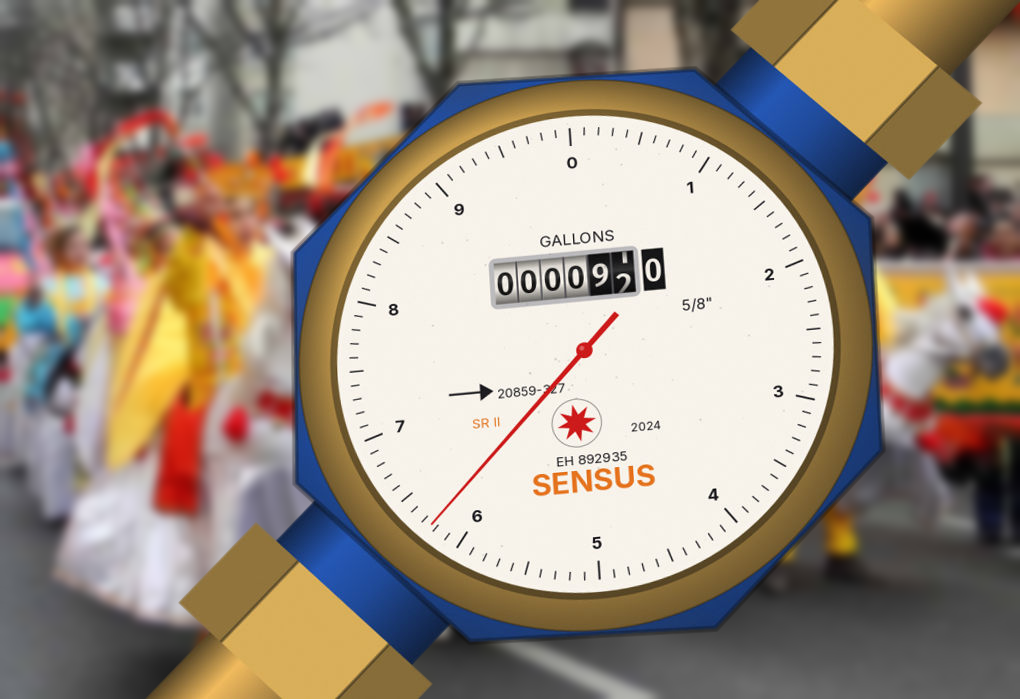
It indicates **916.2** gal
